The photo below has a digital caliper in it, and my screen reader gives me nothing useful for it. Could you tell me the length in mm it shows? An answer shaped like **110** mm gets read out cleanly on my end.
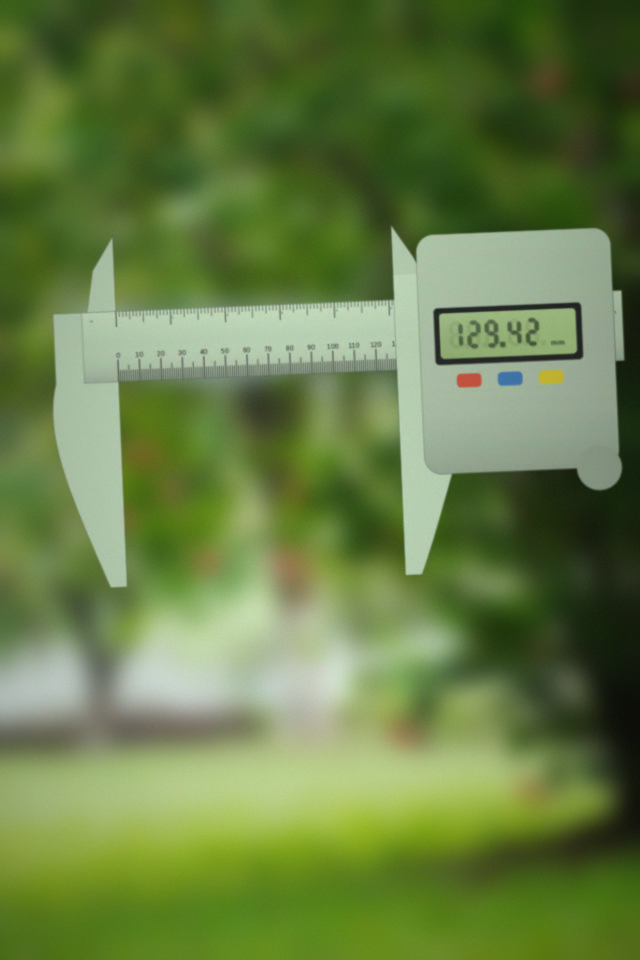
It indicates **129.42** mm
